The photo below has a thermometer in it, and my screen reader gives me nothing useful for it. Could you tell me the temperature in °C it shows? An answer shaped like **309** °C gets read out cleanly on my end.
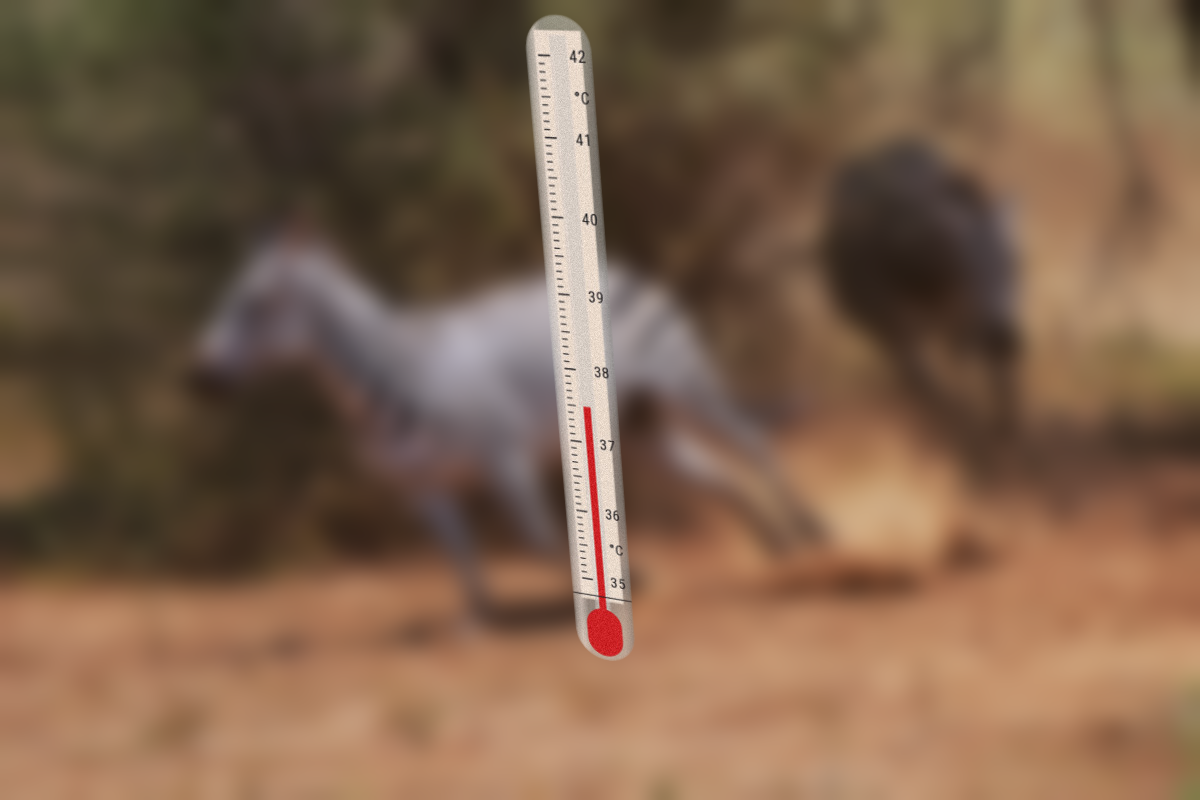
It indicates **37.5** °C
